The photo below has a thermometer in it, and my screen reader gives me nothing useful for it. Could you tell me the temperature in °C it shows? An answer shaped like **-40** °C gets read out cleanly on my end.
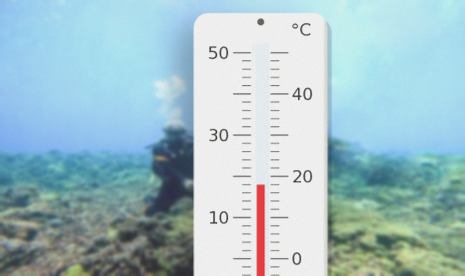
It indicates **18** °C
